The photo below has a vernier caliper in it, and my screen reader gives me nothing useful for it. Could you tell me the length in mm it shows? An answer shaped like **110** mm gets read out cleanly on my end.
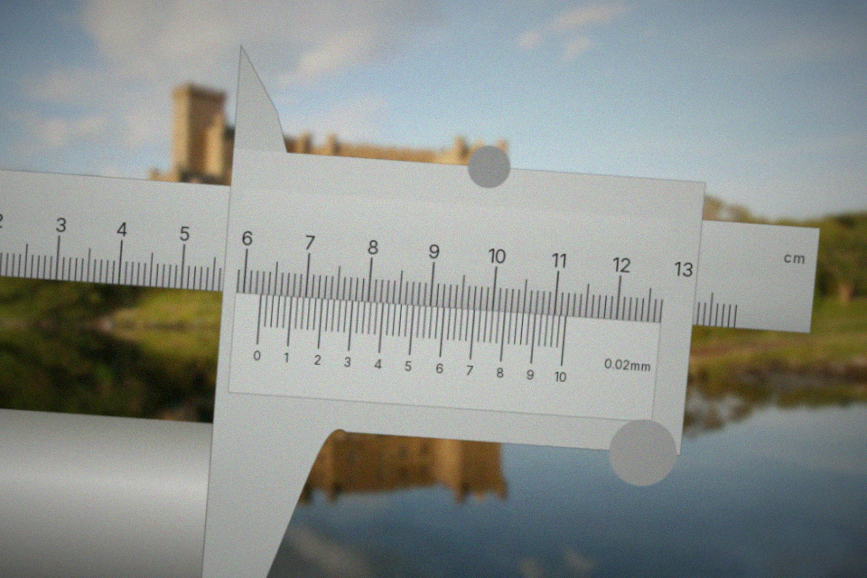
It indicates **62.8** mm
